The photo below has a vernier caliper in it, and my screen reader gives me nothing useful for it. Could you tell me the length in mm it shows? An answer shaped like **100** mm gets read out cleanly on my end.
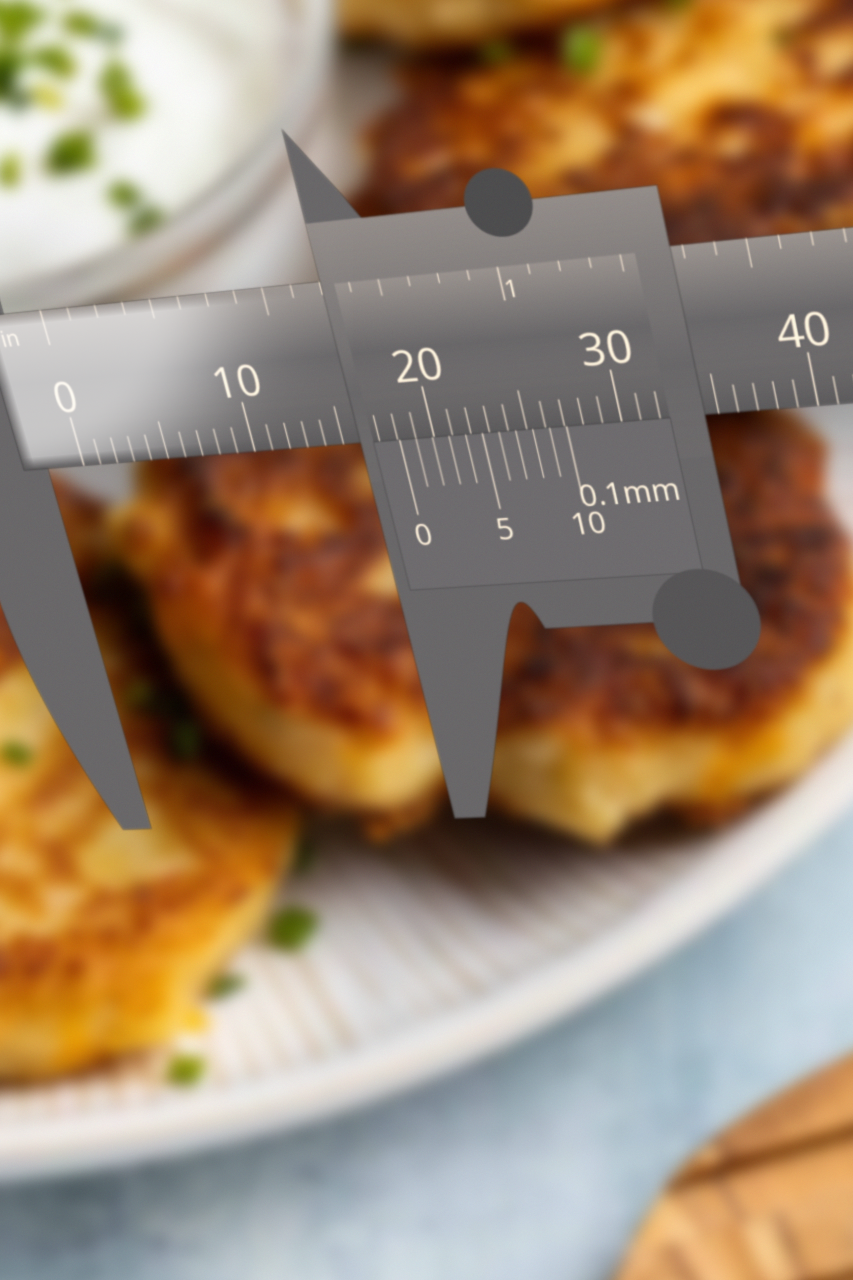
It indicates **18.1** mm
